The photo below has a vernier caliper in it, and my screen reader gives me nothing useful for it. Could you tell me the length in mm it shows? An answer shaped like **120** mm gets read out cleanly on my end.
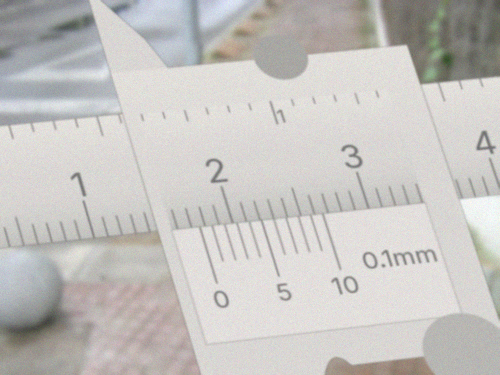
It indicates **17.6** mm
